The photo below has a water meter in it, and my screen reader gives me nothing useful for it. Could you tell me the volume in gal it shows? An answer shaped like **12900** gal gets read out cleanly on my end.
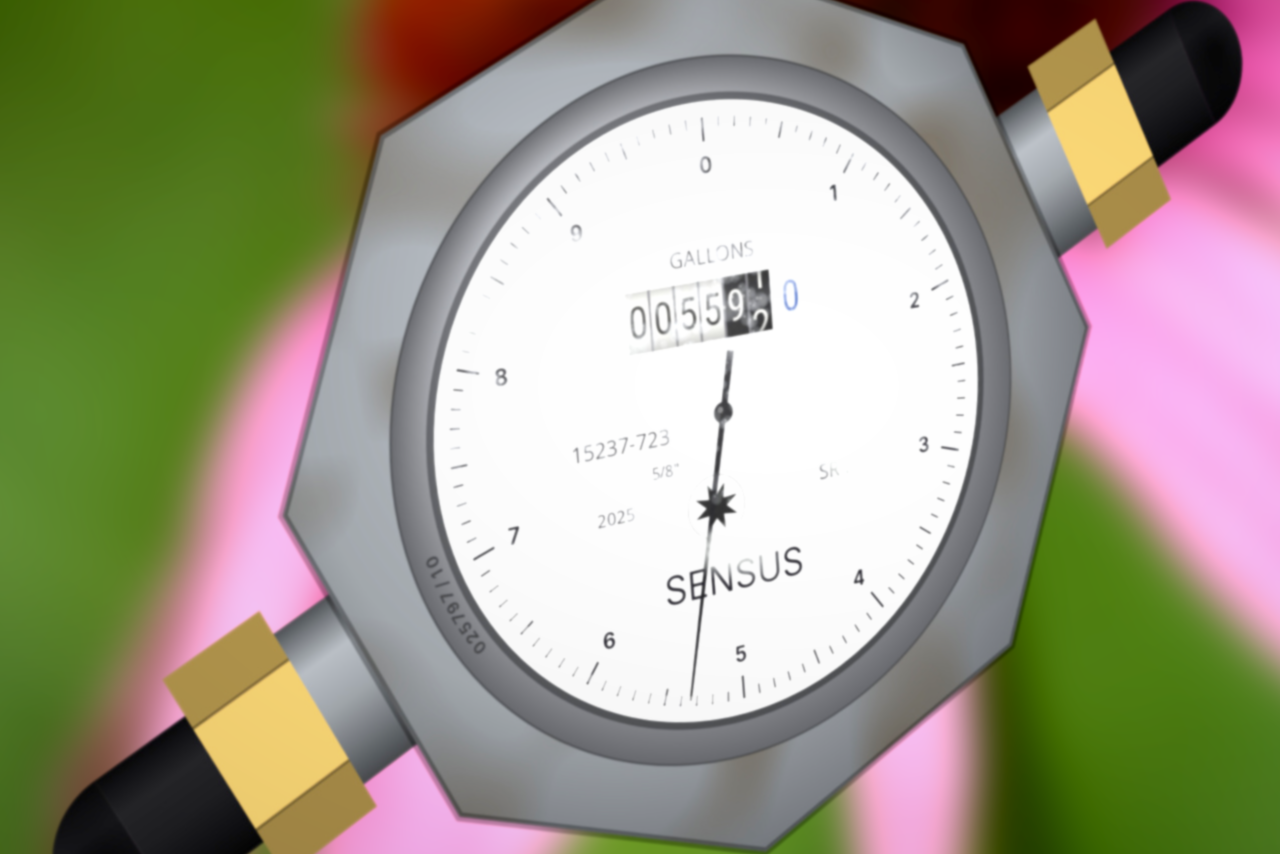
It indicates **55915.3** gal
